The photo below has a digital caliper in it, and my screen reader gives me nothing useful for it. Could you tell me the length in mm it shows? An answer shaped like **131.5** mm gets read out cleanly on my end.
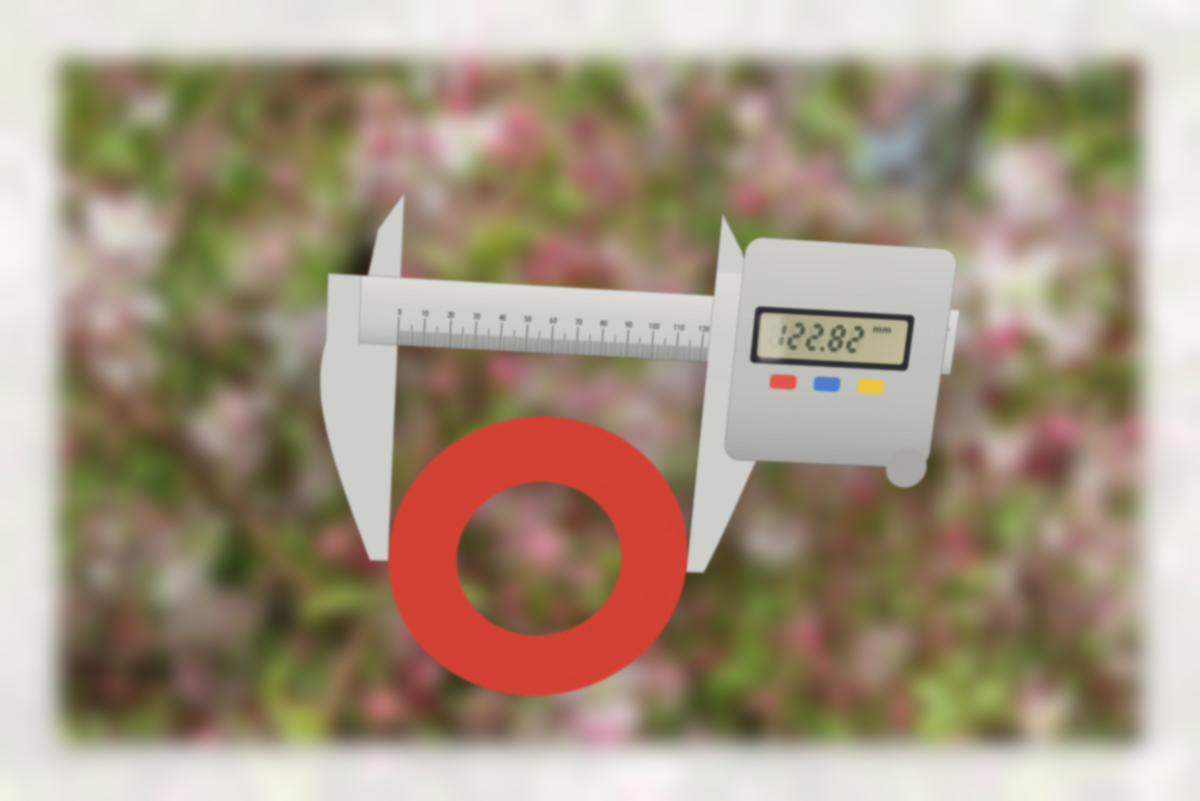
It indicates **122.82** mm
